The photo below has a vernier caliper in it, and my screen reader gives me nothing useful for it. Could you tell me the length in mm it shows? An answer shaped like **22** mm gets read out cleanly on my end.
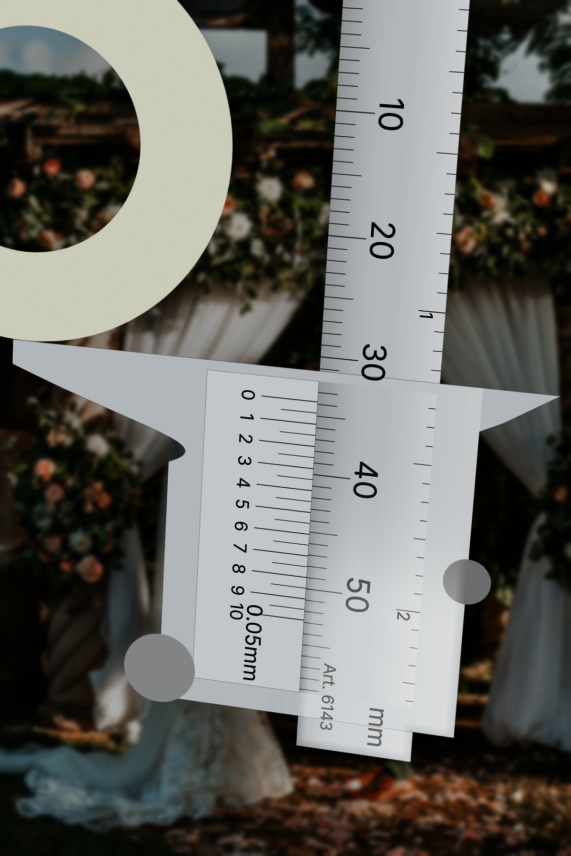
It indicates **33.8** mm
